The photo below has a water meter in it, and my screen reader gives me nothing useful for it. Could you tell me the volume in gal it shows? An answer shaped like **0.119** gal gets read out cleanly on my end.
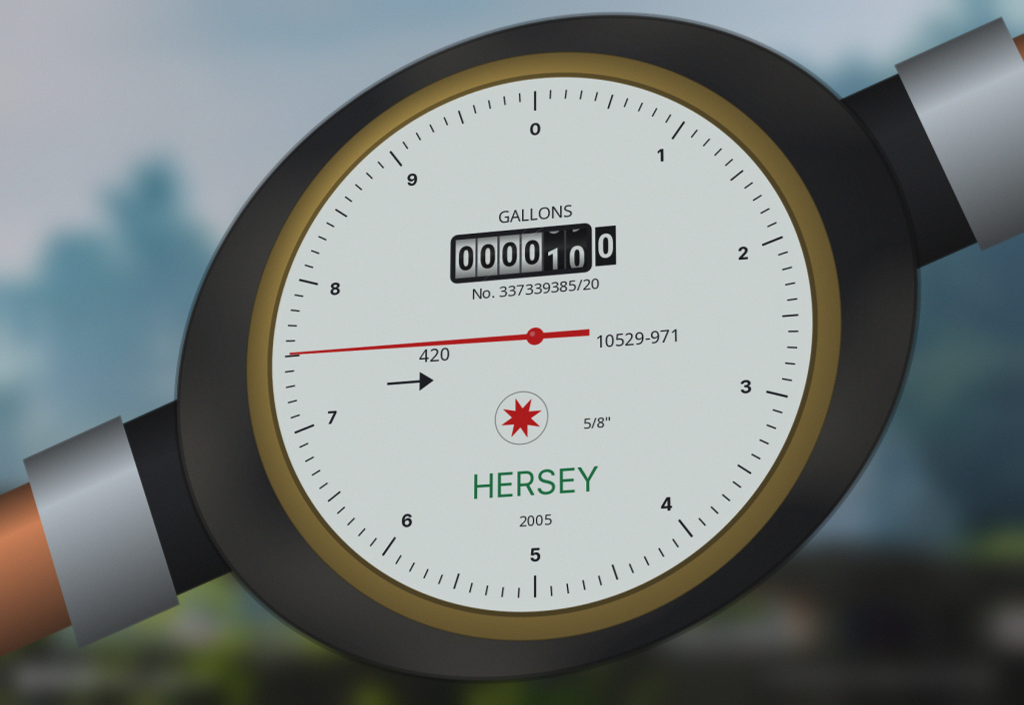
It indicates **97.5** gal
